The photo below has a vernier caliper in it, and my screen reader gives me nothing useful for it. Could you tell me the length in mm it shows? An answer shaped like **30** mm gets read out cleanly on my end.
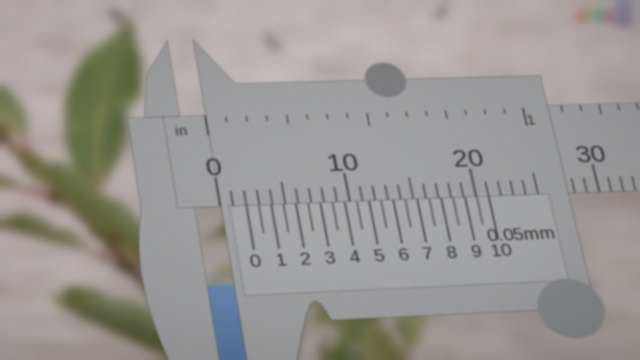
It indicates **2.0** mm
